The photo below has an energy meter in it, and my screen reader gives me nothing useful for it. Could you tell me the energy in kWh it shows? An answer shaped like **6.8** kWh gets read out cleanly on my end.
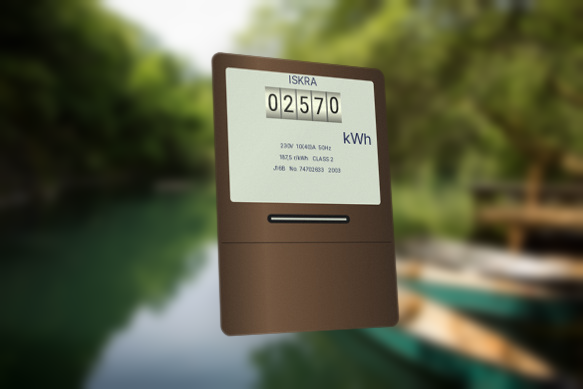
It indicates **2570** kWh
